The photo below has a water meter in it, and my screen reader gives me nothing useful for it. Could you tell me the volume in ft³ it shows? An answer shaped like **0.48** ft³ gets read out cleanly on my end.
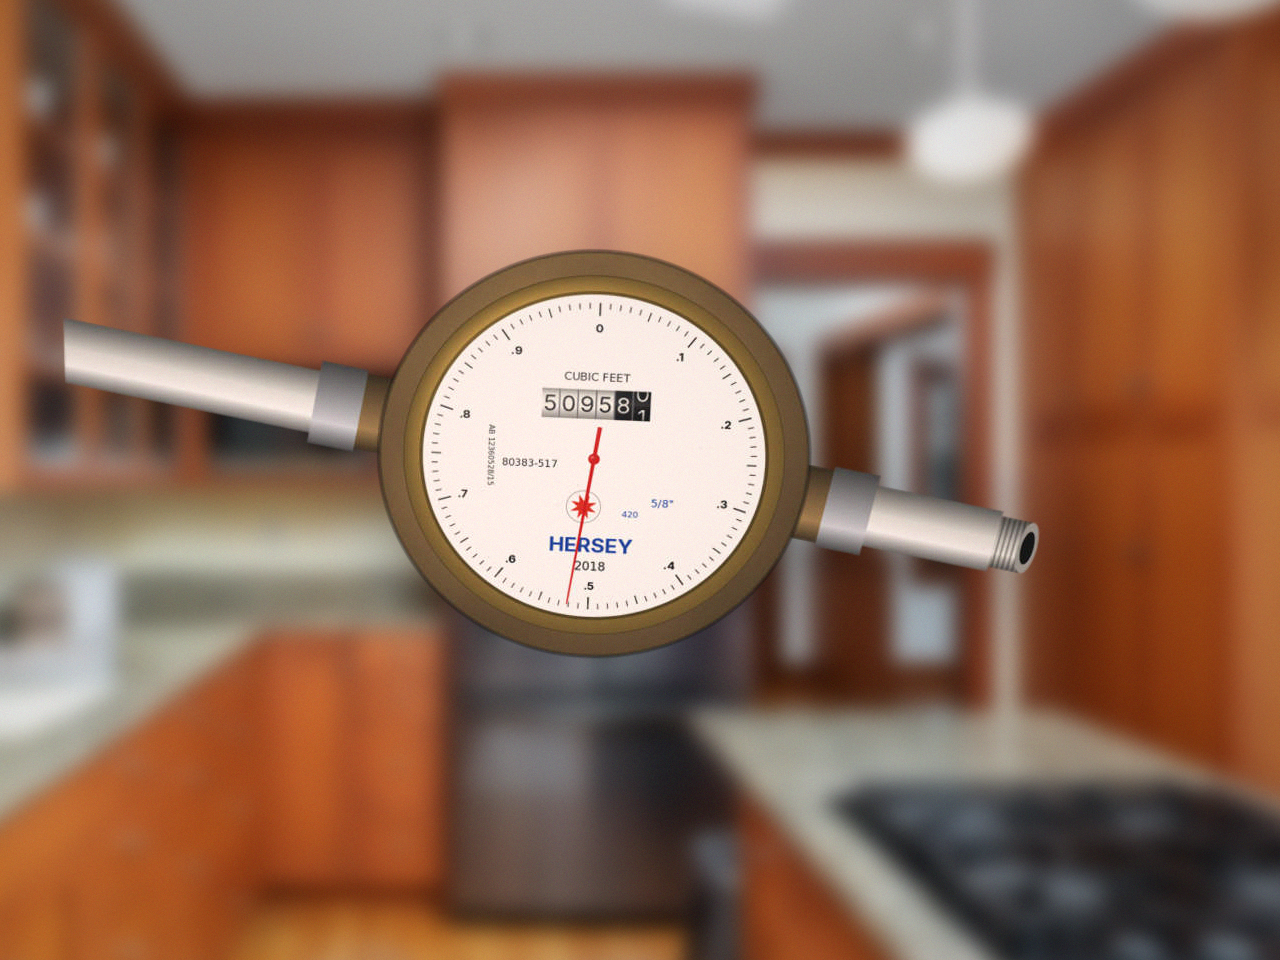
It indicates **509580.52** ft³
